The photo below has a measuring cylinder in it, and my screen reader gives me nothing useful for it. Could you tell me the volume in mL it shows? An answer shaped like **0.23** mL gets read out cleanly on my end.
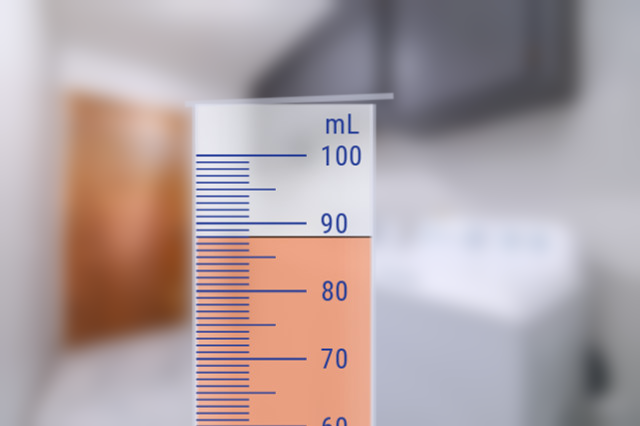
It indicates **88** mL
